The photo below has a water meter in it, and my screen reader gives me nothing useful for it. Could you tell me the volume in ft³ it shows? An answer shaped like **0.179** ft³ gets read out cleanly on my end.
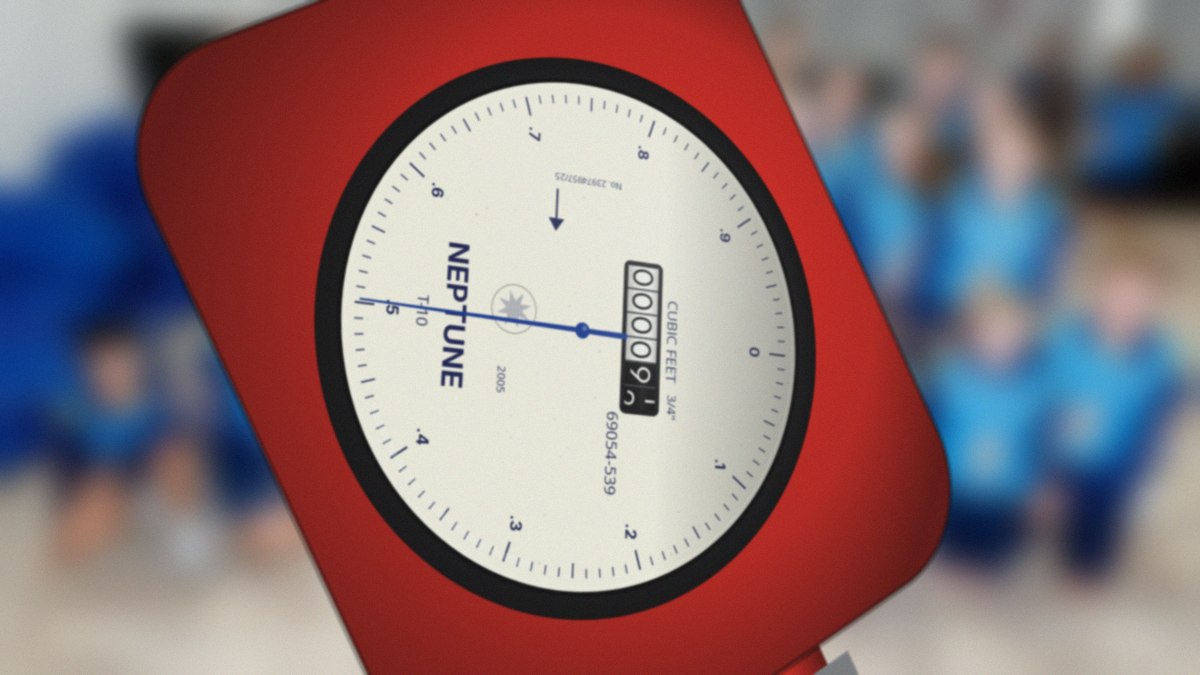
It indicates **91.50** ft³
